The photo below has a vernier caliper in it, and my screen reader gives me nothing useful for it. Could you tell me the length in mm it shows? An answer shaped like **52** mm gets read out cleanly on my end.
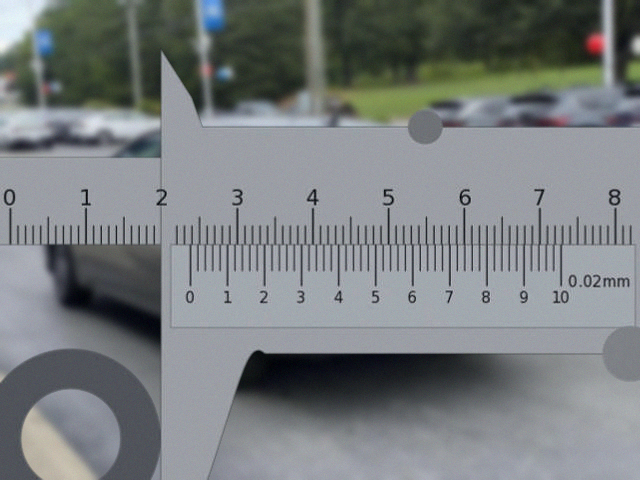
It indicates **23.8** mm
